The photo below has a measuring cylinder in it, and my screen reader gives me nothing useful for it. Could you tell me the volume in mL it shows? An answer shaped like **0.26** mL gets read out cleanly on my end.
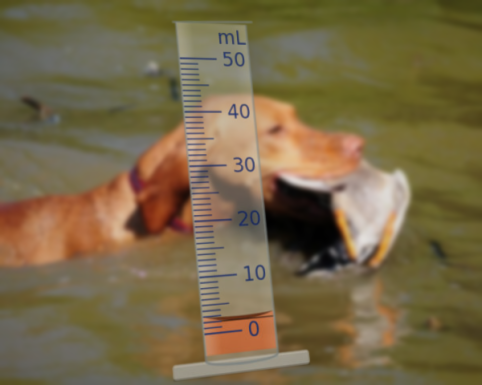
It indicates **2** mL
